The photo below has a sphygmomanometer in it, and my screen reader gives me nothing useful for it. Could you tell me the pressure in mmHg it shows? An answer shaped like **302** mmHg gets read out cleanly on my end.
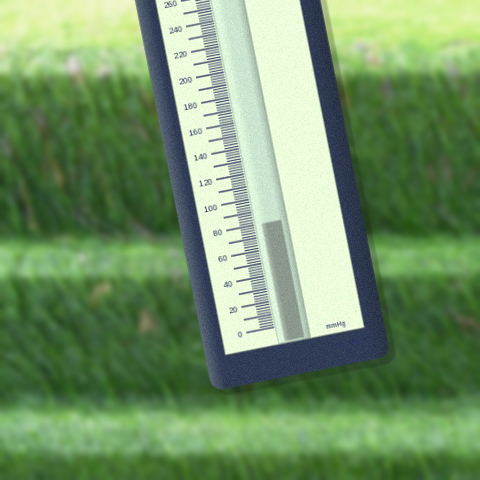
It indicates **80** mmHg
